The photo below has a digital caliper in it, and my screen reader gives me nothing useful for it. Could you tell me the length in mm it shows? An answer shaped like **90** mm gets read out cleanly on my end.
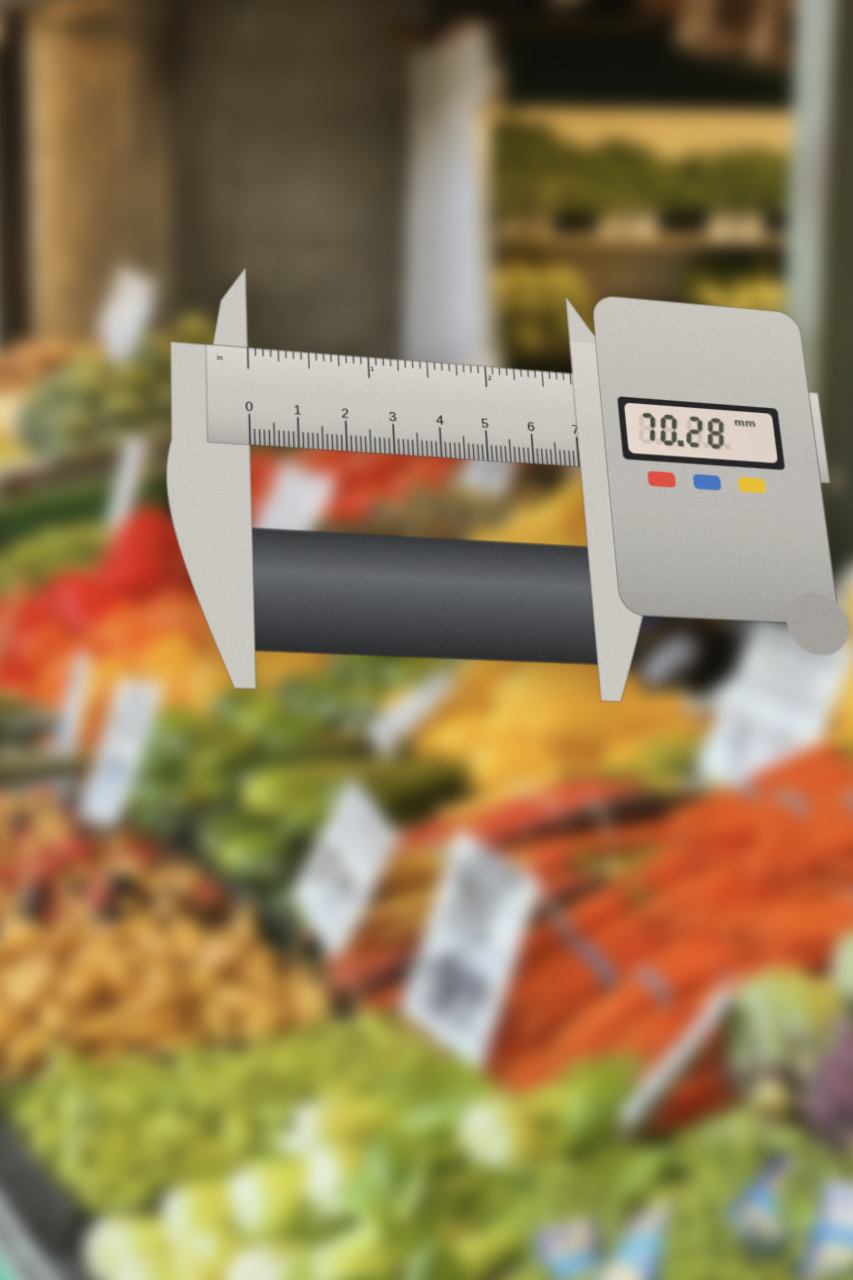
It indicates **70.28** mm
